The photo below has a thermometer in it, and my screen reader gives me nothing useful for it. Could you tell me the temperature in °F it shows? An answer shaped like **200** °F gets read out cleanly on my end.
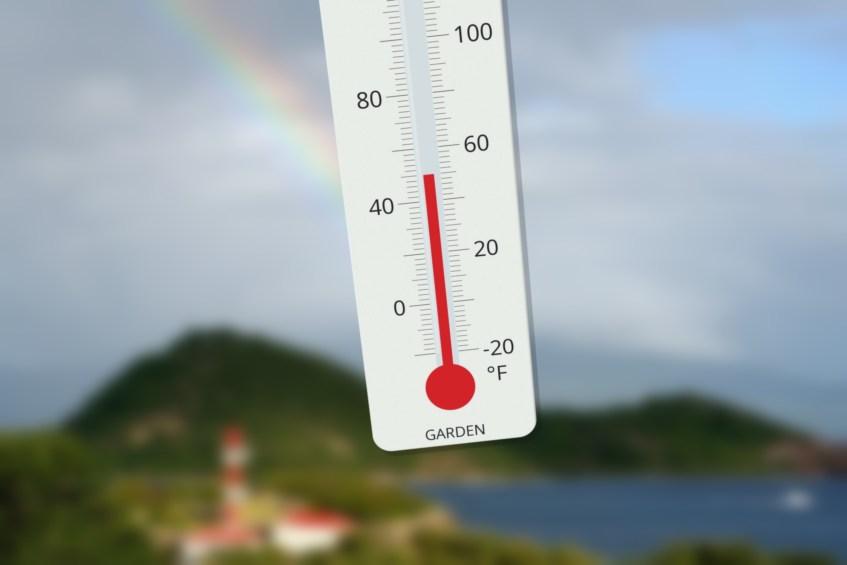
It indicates **50** °F
